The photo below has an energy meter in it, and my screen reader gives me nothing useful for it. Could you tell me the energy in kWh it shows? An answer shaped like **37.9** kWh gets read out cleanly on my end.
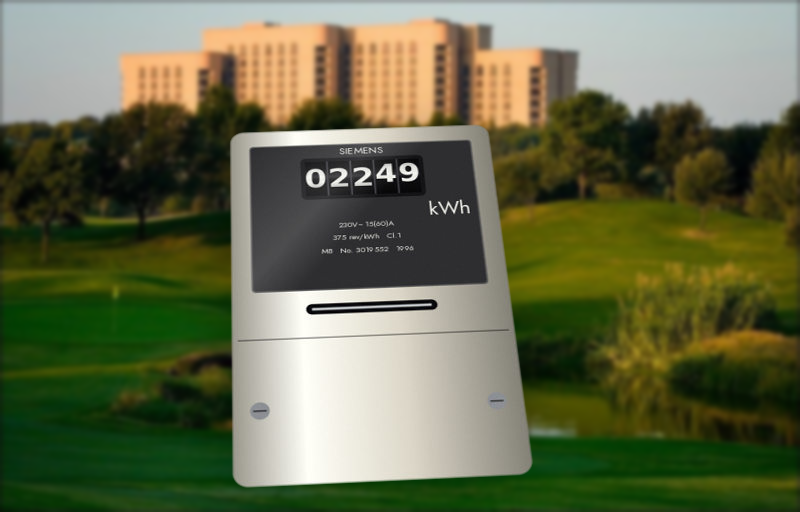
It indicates **2249** kWh
